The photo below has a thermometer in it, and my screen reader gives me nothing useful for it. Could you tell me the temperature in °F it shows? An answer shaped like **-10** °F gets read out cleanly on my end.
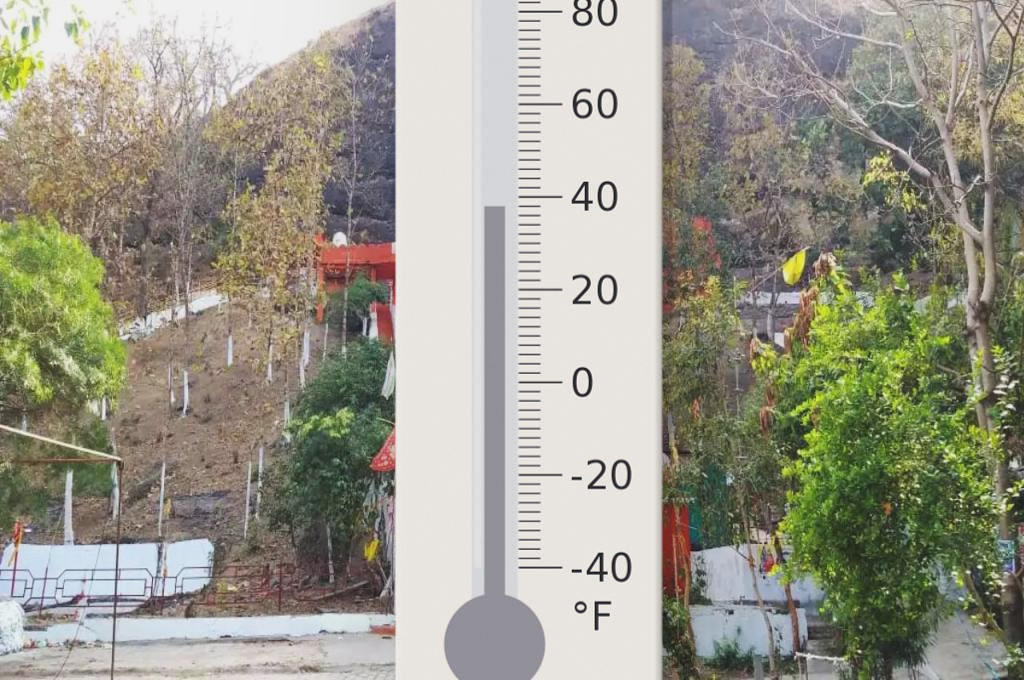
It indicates **38** °F
